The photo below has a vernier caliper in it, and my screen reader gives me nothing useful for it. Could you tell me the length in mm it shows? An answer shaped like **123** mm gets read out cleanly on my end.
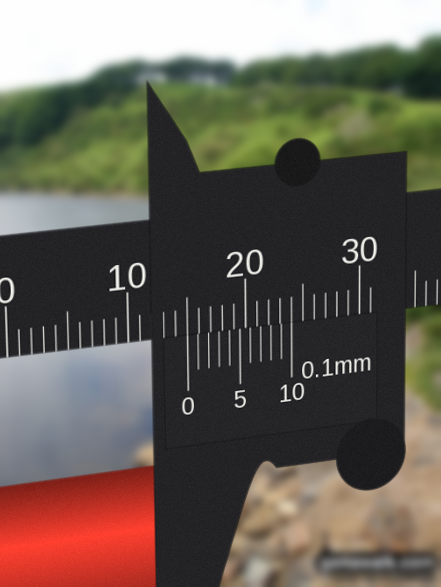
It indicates **15.0** mm
